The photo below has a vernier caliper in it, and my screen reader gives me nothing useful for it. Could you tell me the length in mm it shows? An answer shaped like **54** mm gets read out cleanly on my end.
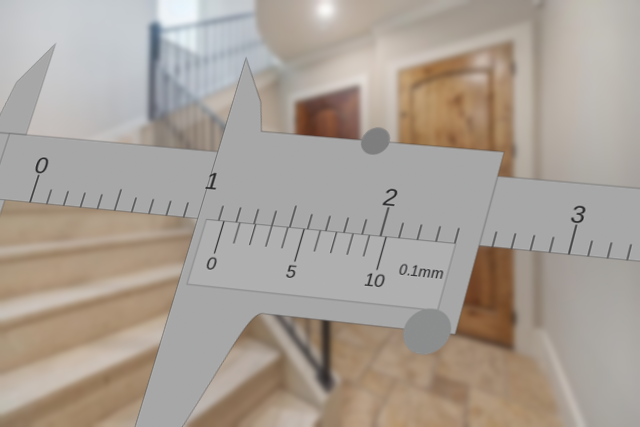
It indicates **11.3** mm
